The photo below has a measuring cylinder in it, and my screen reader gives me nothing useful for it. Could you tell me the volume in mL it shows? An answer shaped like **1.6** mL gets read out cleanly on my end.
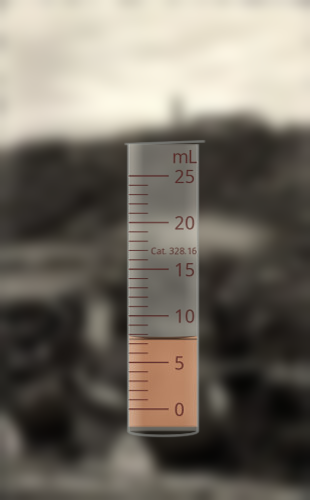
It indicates **7.5** mL
